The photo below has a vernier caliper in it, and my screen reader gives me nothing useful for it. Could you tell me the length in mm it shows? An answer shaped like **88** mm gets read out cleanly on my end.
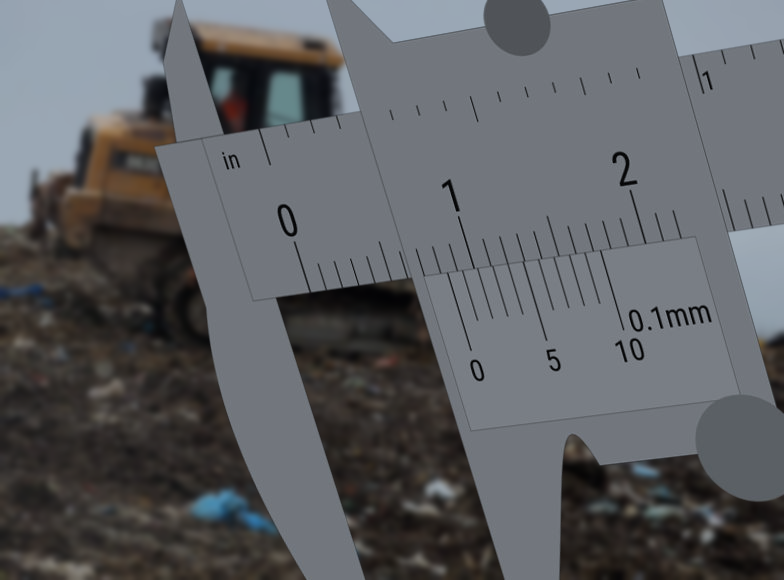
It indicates **8.4** mm
